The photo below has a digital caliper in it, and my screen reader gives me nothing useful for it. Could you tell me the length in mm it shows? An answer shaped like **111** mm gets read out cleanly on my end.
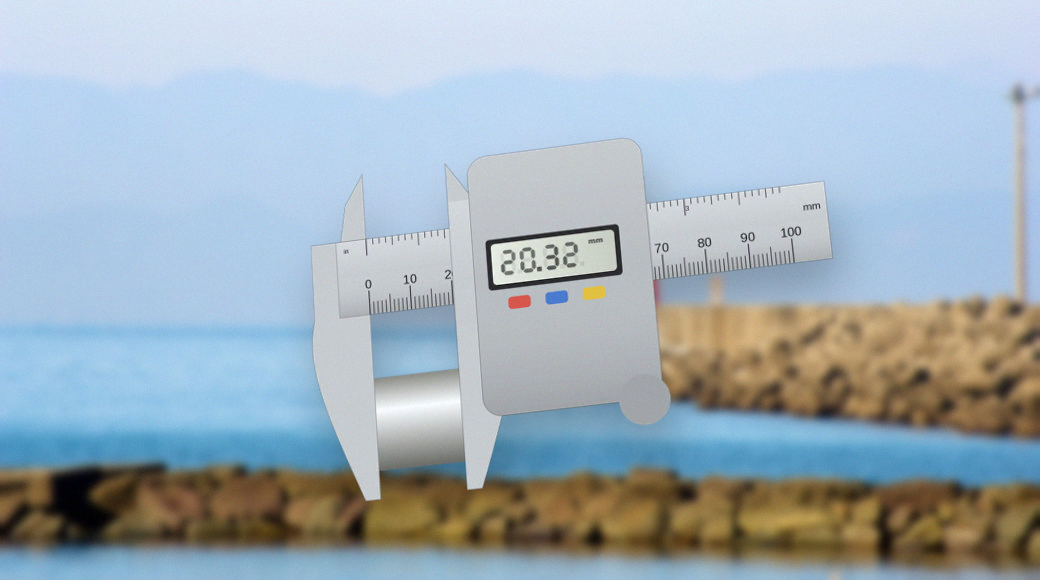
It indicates **20.32** mm
